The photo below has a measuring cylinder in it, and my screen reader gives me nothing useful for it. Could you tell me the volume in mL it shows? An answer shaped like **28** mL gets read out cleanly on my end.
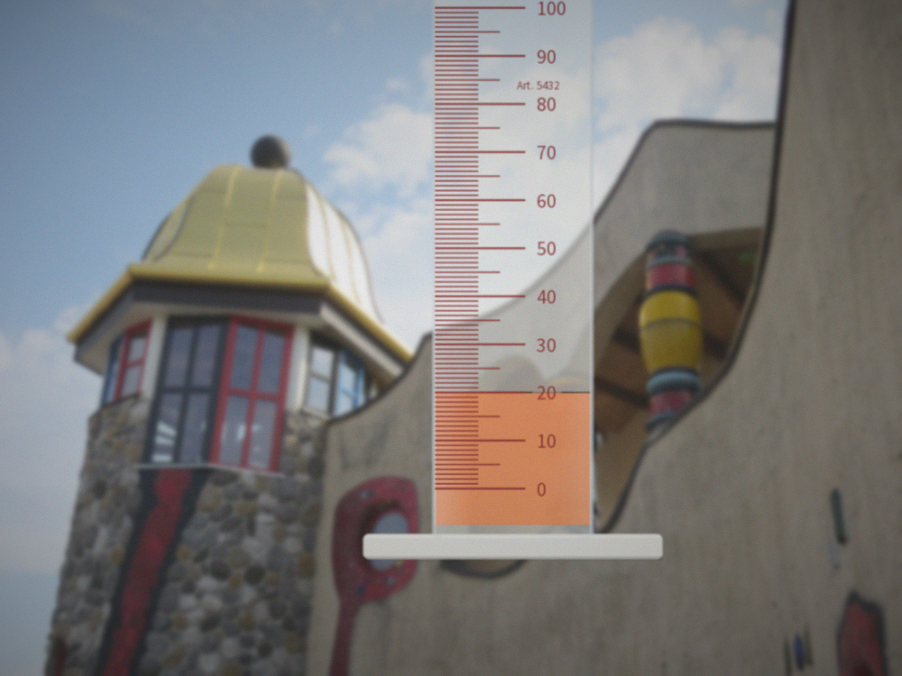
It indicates **20** mL
